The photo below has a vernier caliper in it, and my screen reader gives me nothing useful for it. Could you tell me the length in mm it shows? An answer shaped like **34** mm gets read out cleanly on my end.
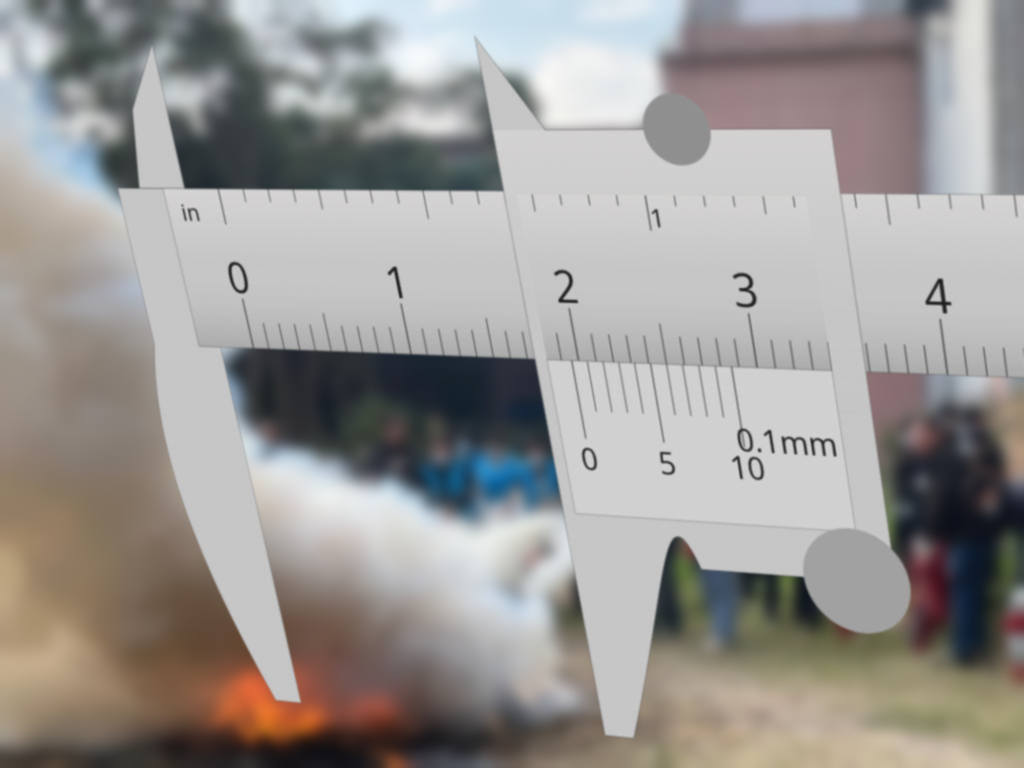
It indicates **19.6** mm
